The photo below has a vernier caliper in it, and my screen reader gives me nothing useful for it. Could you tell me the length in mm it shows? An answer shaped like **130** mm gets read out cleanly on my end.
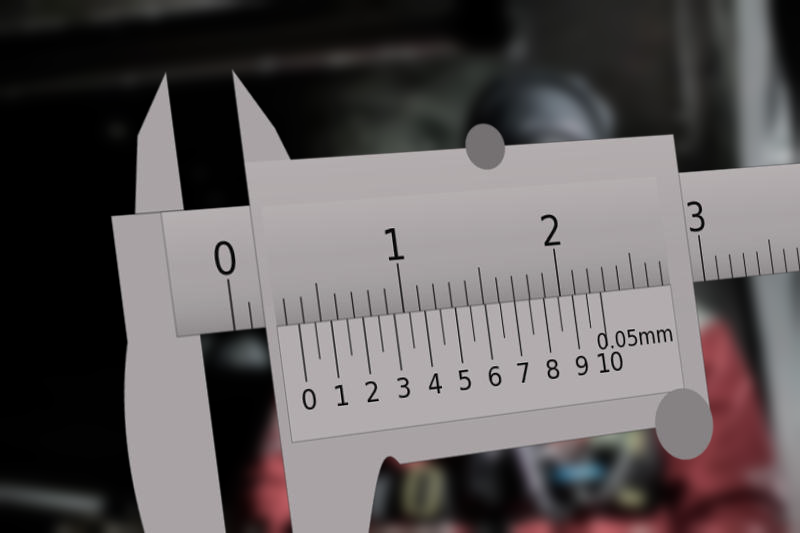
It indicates **3.7** mm
